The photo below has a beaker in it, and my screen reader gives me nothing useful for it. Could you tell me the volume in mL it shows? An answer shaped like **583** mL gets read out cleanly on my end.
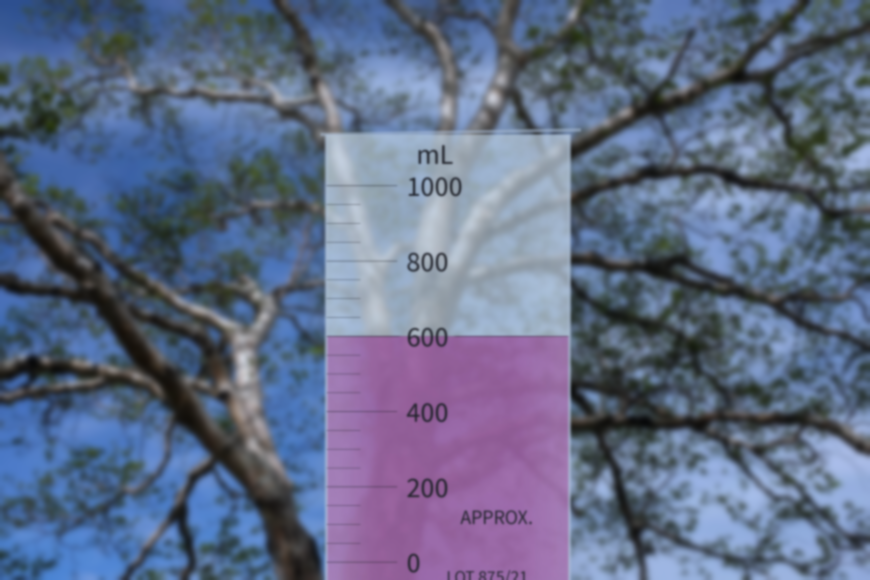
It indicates **600** mL
